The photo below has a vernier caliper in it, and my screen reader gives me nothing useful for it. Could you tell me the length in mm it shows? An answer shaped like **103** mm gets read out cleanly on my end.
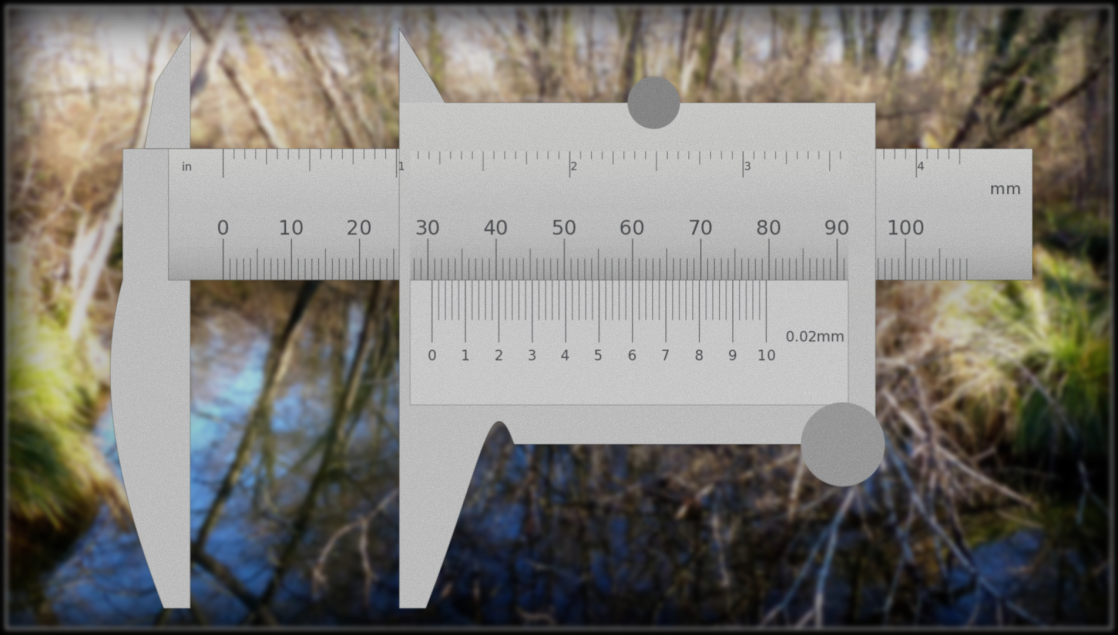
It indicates **30.6** mm
